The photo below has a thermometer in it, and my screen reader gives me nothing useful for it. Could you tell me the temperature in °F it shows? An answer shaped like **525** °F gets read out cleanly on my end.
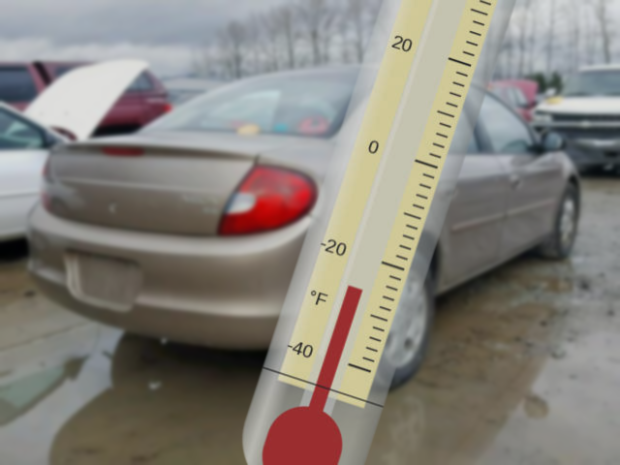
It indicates **-26** °F
